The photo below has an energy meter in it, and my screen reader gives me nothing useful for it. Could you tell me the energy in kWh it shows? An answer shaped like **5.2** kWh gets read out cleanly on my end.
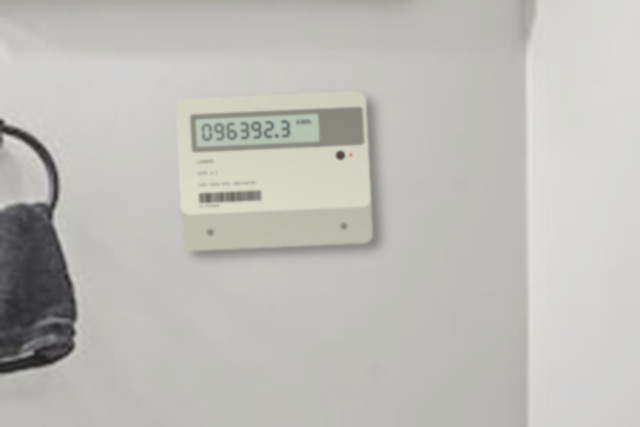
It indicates **96392.3** kWh
